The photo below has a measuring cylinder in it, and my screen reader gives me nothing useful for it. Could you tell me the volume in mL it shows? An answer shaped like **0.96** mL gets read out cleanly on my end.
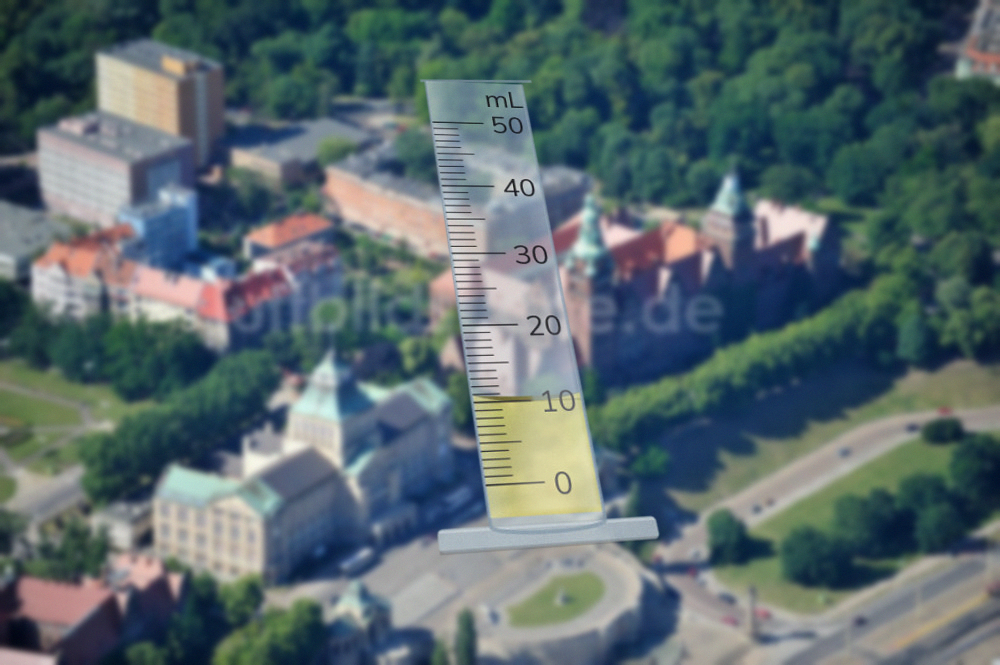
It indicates **10** mL
